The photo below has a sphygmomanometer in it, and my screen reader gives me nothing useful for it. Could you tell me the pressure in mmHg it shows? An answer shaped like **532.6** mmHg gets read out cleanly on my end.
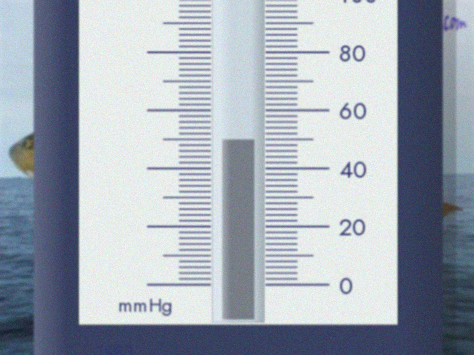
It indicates **50** mmHg
